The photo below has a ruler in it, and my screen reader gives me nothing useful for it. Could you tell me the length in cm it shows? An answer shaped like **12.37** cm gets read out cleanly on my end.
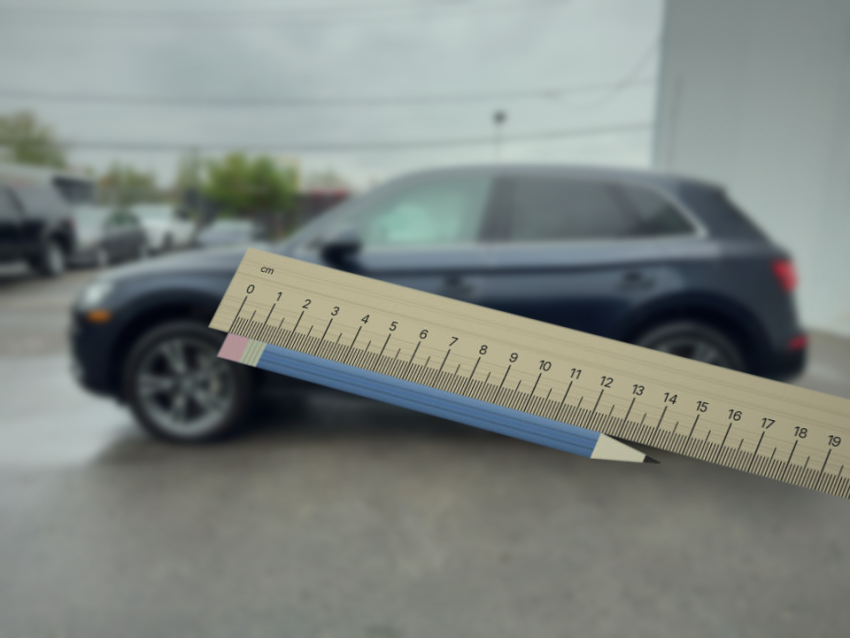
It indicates **14.5** cm
